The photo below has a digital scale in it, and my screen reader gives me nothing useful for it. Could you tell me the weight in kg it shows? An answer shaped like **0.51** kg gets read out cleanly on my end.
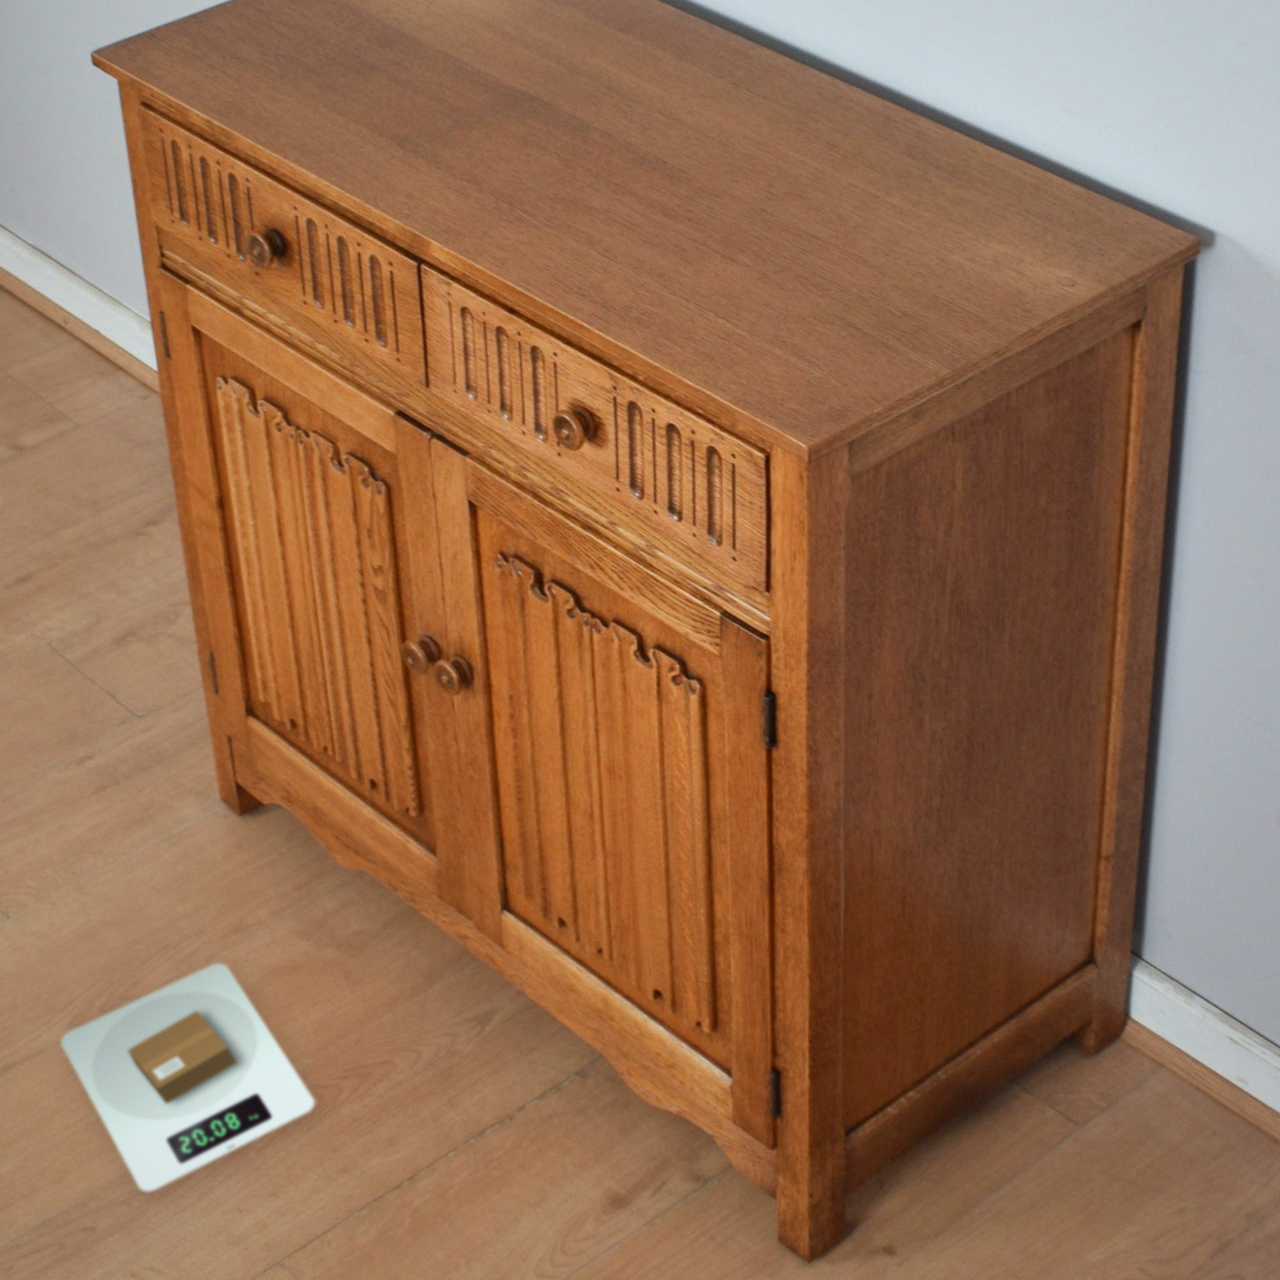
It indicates **20.08** kg
